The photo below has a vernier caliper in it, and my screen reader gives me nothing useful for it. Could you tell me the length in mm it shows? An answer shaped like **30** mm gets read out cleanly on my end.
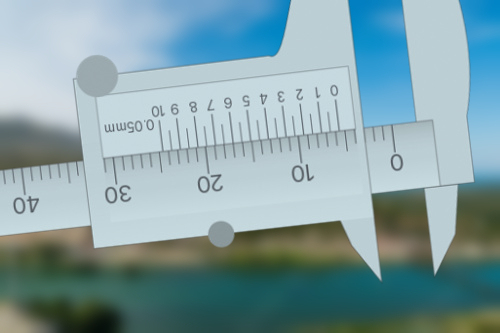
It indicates **5.6** mm
